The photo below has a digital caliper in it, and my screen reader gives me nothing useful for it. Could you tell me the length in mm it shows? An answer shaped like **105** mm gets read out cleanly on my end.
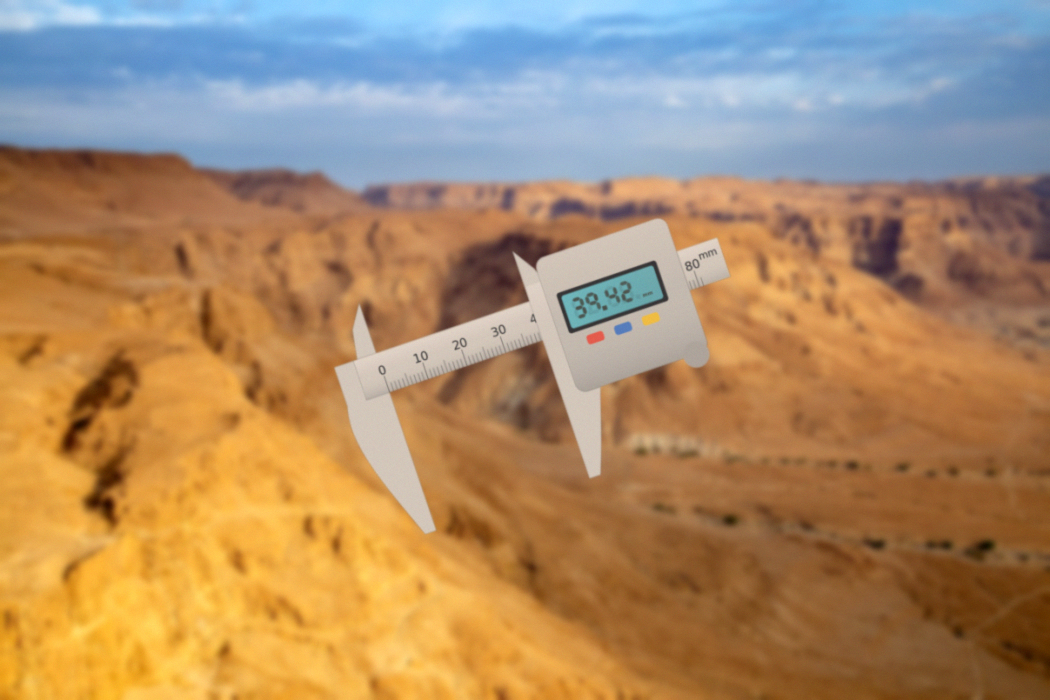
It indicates **39.42** mm
